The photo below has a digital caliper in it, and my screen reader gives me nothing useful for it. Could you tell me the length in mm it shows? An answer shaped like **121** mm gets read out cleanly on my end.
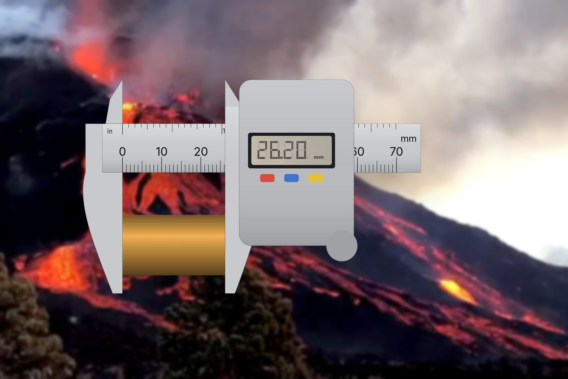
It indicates **26.20** mm
